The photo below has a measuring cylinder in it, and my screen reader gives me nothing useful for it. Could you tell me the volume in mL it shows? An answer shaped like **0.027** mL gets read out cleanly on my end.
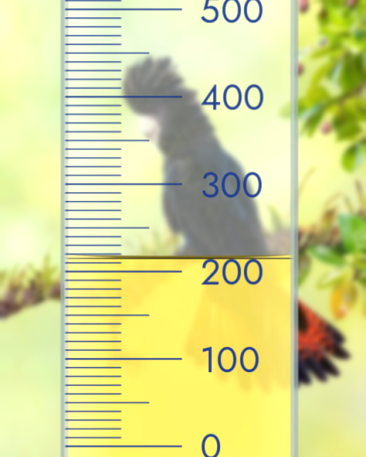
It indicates **215** mL
